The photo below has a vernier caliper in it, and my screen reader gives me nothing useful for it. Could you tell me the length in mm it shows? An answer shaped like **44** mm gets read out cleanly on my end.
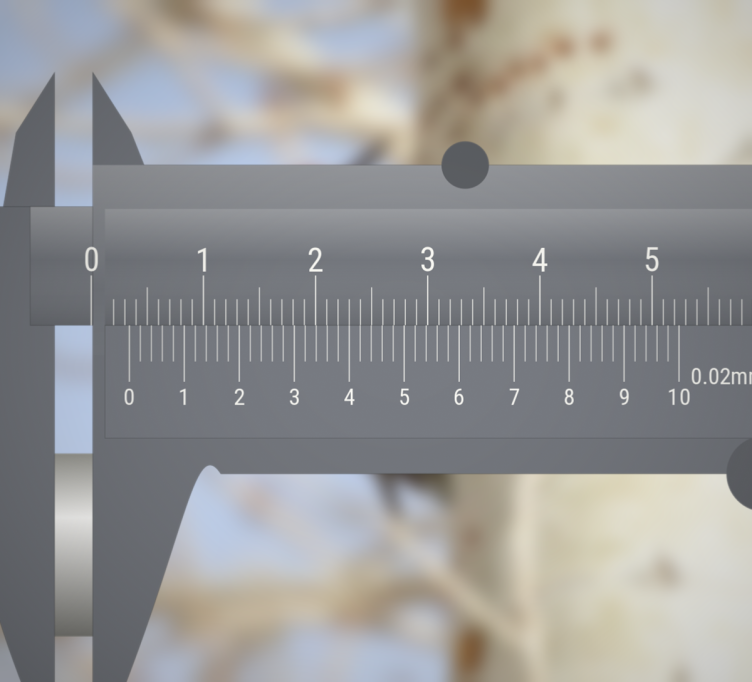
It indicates **3.4** mm
